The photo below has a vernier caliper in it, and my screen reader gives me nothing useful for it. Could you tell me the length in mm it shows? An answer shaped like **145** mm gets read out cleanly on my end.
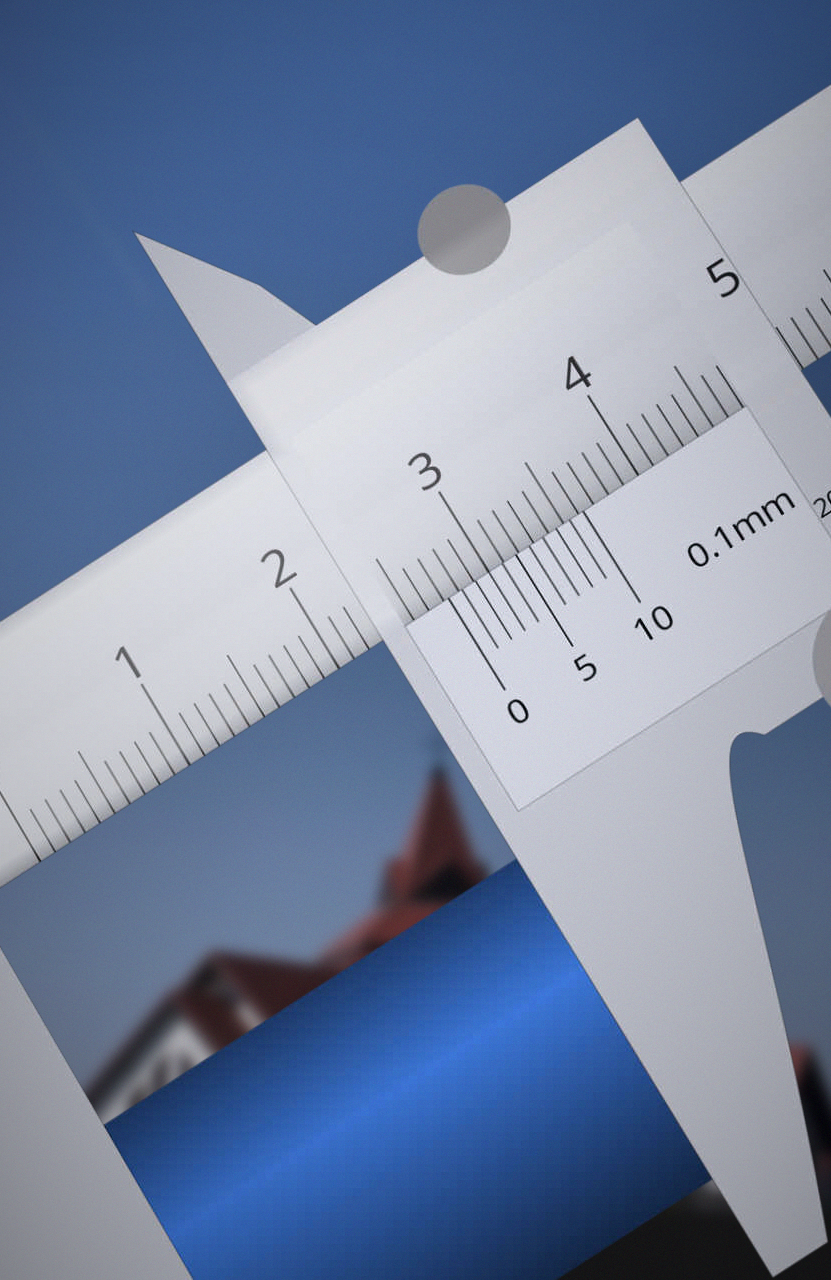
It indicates **27.3** mm
